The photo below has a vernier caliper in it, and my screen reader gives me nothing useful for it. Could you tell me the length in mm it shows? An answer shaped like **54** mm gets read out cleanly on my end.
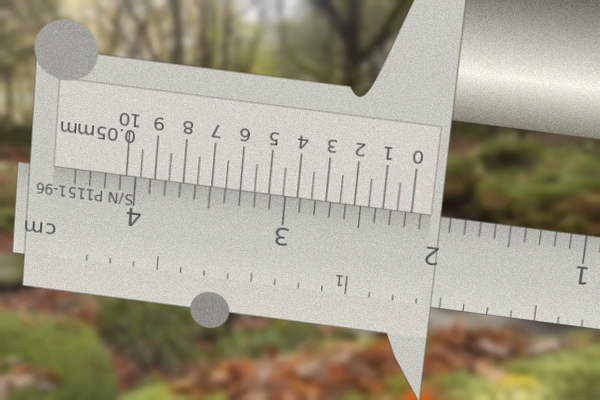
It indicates **21.6** mm
